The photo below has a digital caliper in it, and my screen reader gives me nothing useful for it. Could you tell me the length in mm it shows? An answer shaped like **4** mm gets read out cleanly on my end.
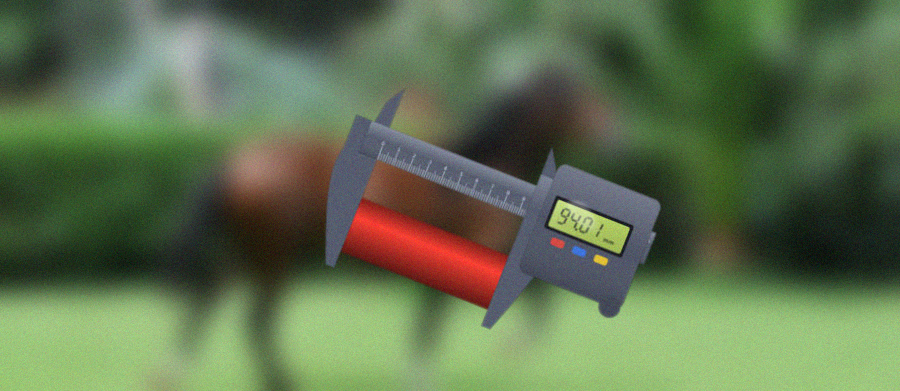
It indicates **94.01** mm
